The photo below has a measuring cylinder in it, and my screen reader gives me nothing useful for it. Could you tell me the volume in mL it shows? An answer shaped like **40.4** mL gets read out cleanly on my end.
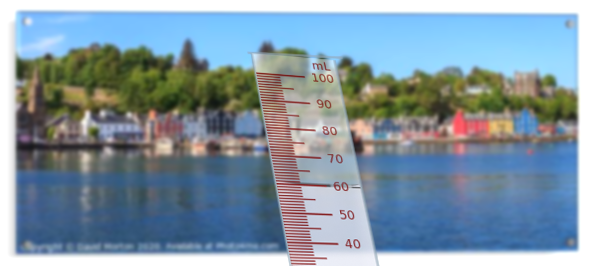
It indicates **60** mL
